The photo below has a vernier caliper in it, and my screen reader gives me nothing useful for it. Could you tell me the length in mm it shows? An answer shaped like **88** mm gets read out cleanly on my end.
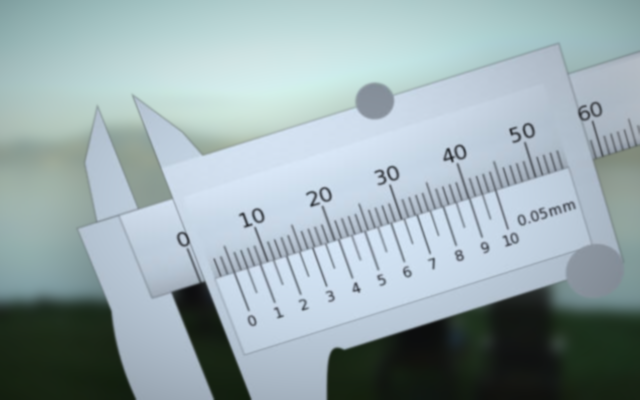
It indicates **5.0** mm
